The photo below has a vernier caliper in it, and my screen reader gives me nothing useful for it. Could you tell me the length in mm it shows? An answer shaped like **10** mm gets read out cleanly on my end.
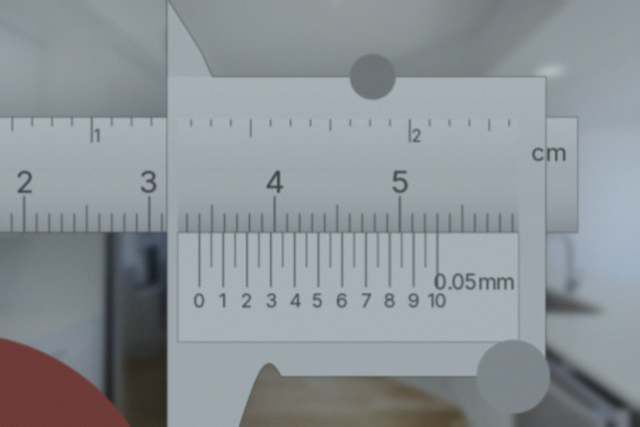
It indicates **34.0** mm
